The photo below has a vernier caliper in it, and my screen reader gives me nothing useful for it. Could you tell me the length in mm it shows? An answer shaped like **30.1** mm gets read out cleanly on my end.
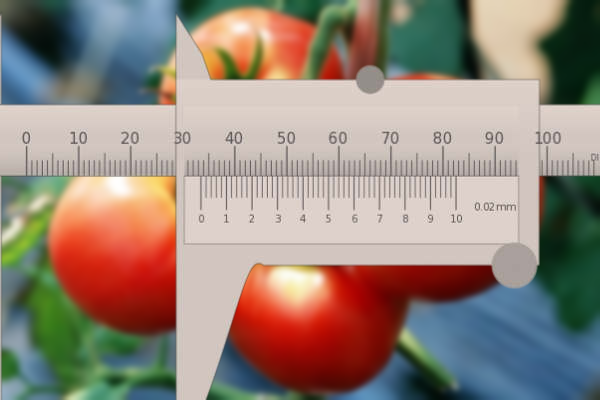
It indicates **33.5** mm
